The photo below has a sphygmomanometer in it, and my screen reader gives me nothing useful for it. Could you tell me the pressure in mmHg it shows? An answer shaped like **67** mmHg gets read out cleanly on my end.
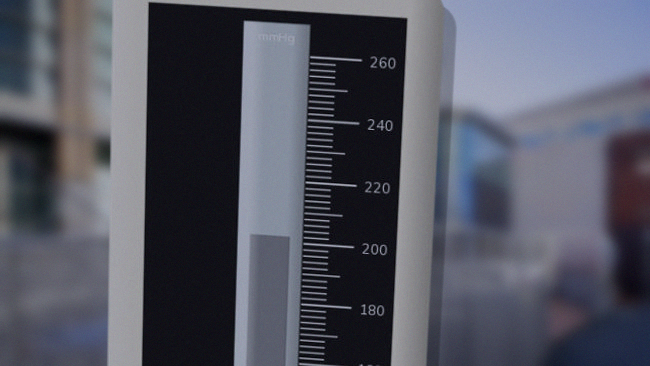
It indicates **202** mmHg
